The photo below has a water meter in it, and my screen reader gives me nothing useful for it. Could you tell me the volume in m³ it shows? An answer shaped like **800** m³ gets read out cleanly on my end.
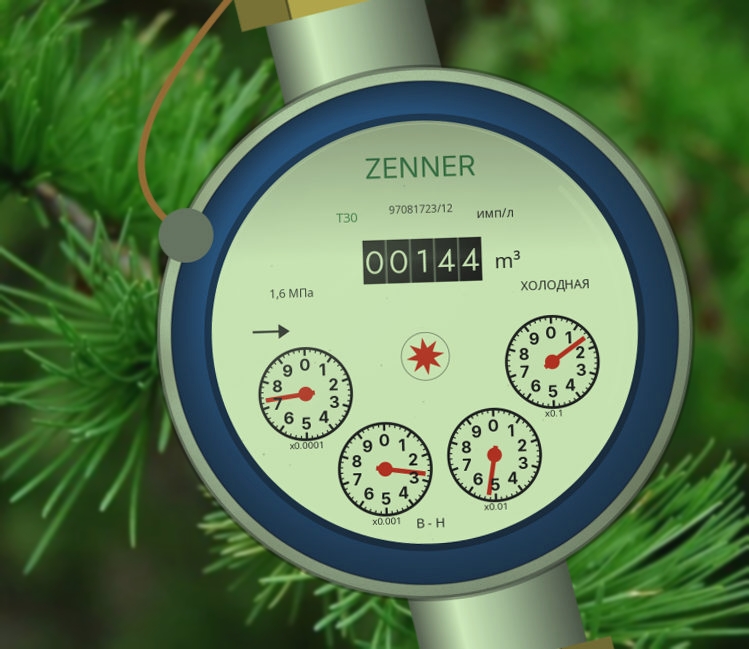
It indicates **144.1527** m³
